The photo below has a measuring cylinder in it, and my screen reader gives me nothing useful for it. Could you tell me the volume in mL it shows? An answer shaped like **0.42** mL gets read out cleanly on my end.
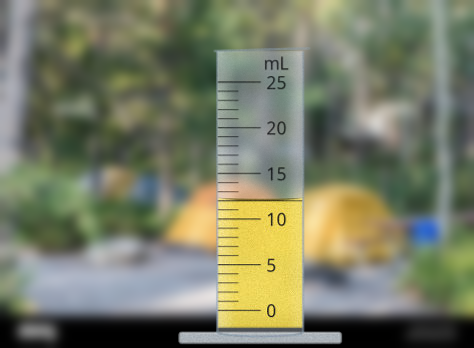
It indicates **12** mL
